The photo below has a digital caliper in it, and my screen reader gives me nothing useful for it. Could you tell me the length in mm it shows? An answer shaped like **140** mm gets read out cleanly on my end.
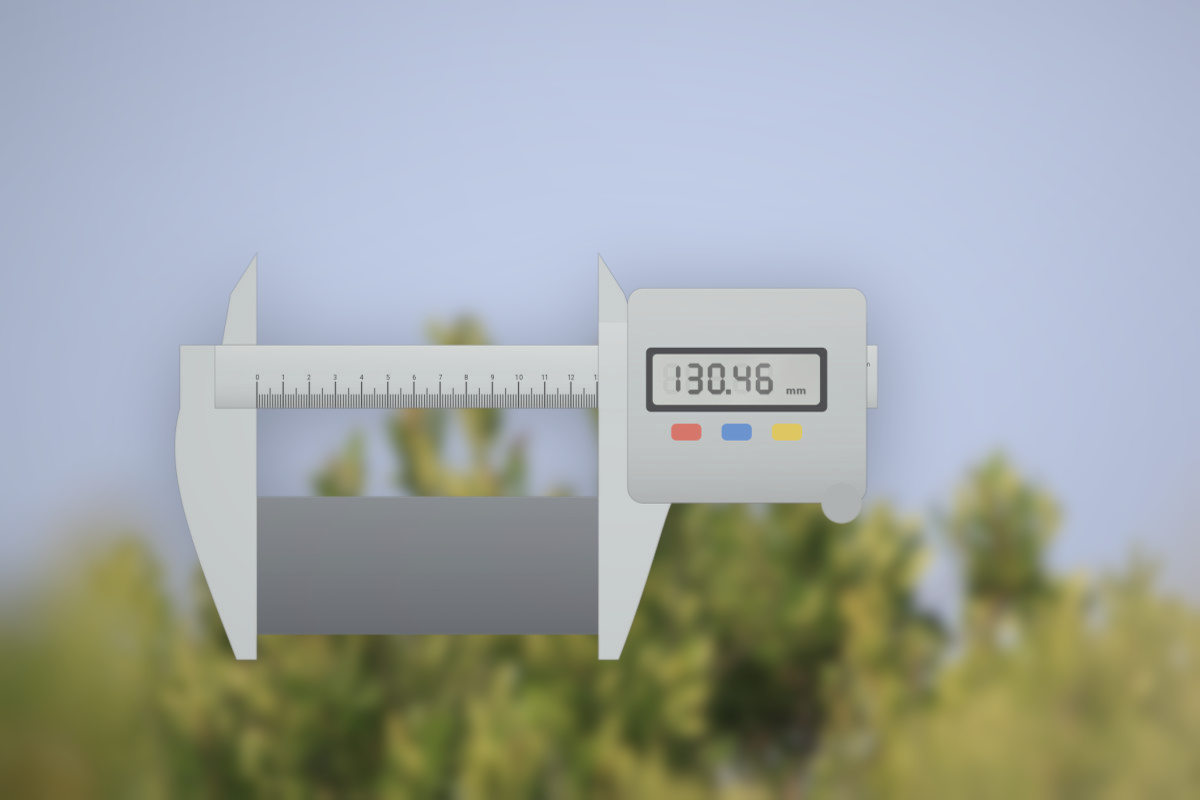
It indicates **130.46** mm
